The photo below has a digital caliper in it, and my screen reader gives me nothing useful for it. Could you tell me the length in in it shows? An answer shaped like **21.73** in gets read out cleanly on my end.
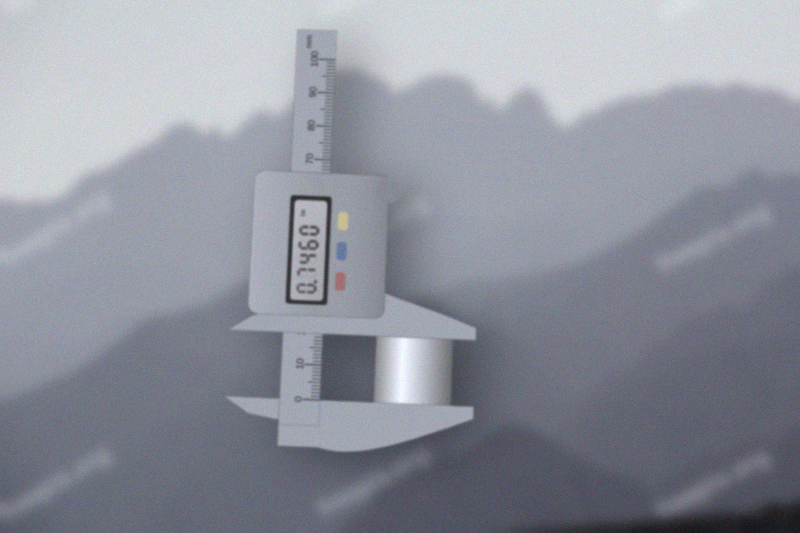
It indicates **0.7460** in
